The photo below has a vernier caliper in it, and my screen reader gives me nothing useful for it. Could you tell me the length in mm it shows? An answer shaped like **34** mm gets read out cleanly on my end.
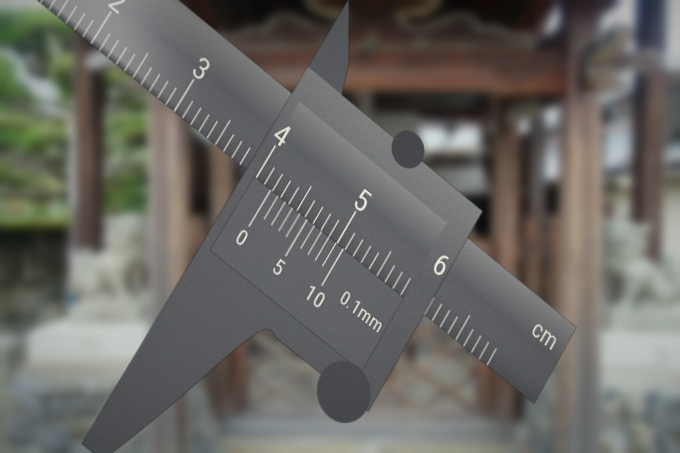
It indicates **41.8** mm
